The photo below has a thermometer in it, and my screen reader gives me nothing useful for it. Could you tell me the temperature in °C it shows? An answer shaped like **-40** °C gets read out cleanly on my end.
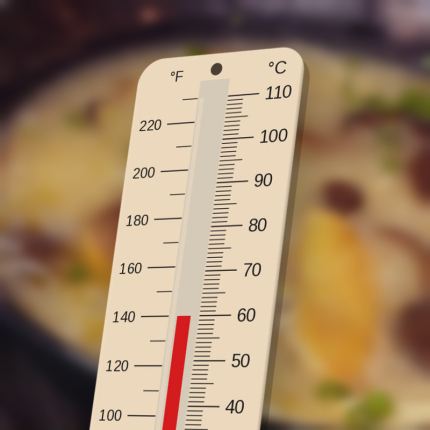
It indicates **60** °C
